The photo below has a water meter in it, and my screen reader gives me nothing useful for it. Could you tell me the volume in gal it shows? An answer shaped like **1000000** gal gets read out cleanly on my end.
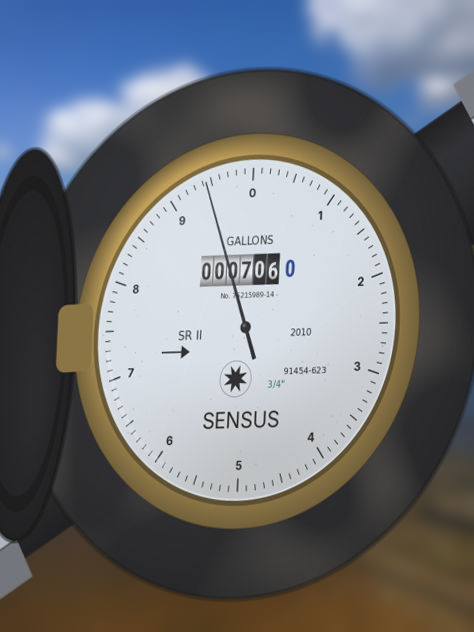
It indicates **7059.4** gal
